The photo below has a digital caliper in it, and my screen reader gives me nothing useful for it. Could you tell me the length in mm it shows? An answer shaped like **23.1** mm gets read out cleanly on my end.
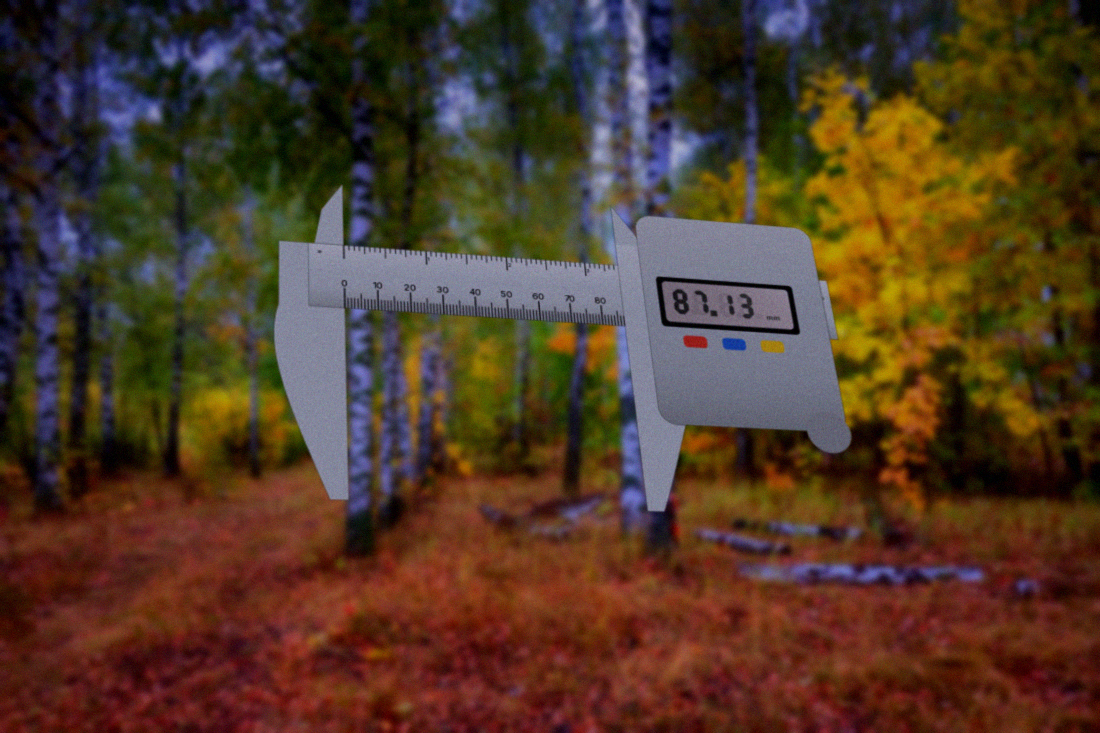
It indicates **87.13** mm
